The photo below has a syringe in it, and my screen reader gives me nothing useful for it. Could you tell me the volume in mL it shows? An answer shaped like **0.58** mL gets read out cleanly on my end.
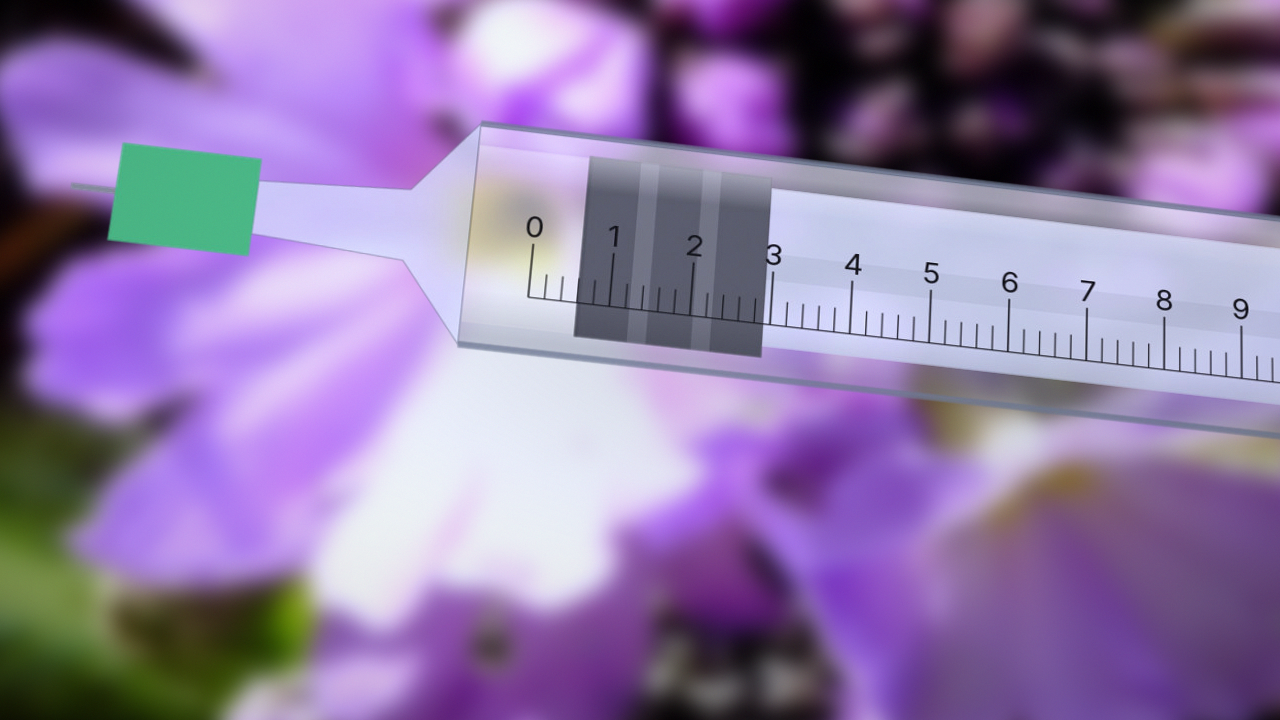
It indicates **0.6** mL
